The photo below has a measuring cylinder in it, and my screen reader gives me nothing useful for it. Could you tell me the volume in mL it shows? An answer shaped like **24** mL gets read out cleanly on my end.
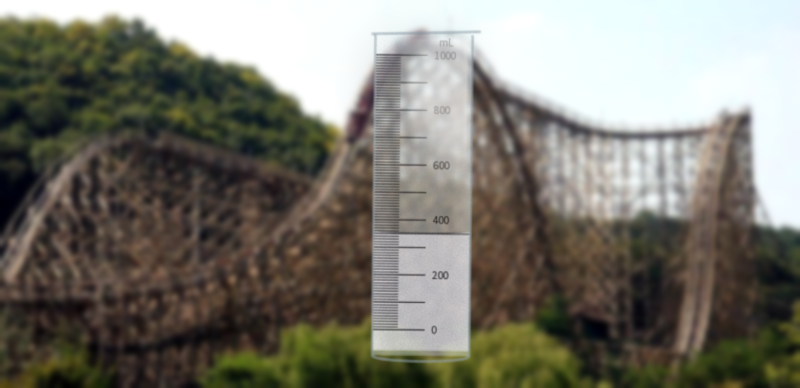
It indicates **350** mL
